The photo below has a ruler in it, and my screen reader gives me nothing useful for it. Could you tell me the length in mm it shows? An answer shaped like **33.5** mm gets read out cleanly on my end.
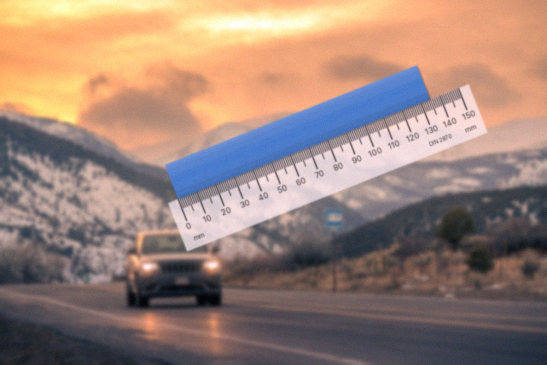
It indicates **135** mm
